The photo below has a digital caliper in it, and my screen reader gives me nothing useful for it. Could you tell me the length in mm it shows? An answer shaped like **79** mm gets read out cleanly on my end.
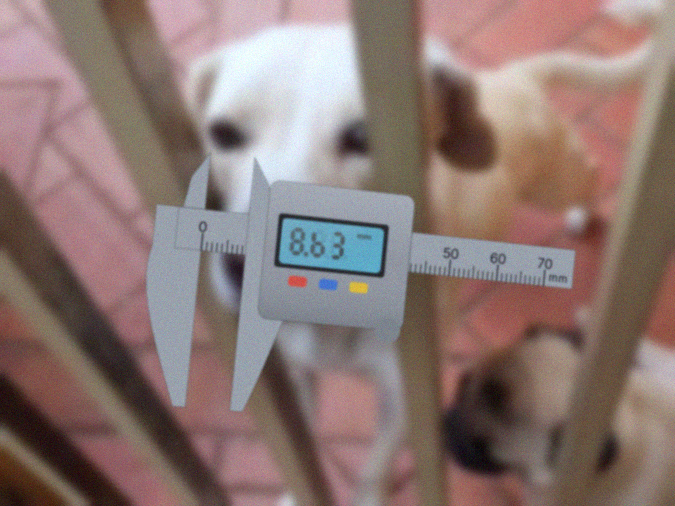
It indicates **8.63** mm
